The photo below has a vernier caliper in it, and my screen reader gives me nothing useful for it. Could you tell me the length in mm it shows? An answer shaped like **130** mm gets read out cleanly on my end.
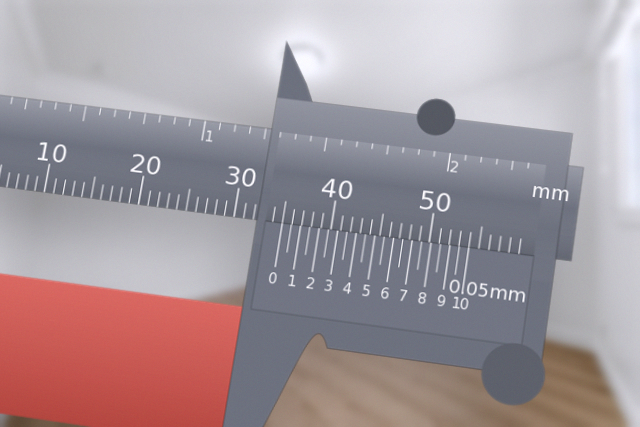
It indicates **35.0** mm
